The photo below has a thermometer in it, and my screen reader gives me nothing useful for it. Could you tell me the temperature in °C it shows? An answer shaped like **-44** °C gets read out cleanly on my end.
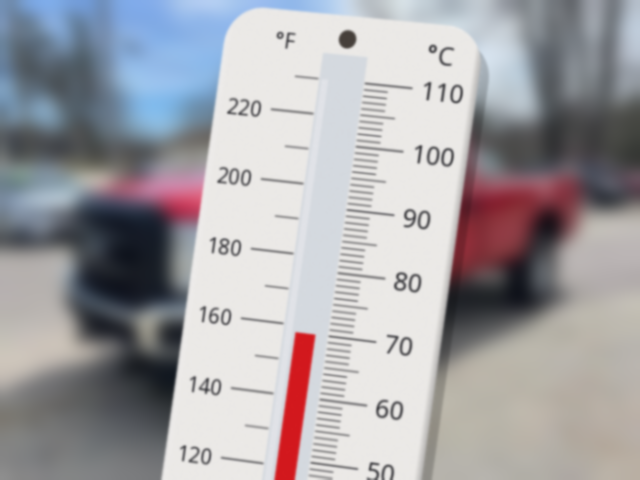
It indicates **70** °C
